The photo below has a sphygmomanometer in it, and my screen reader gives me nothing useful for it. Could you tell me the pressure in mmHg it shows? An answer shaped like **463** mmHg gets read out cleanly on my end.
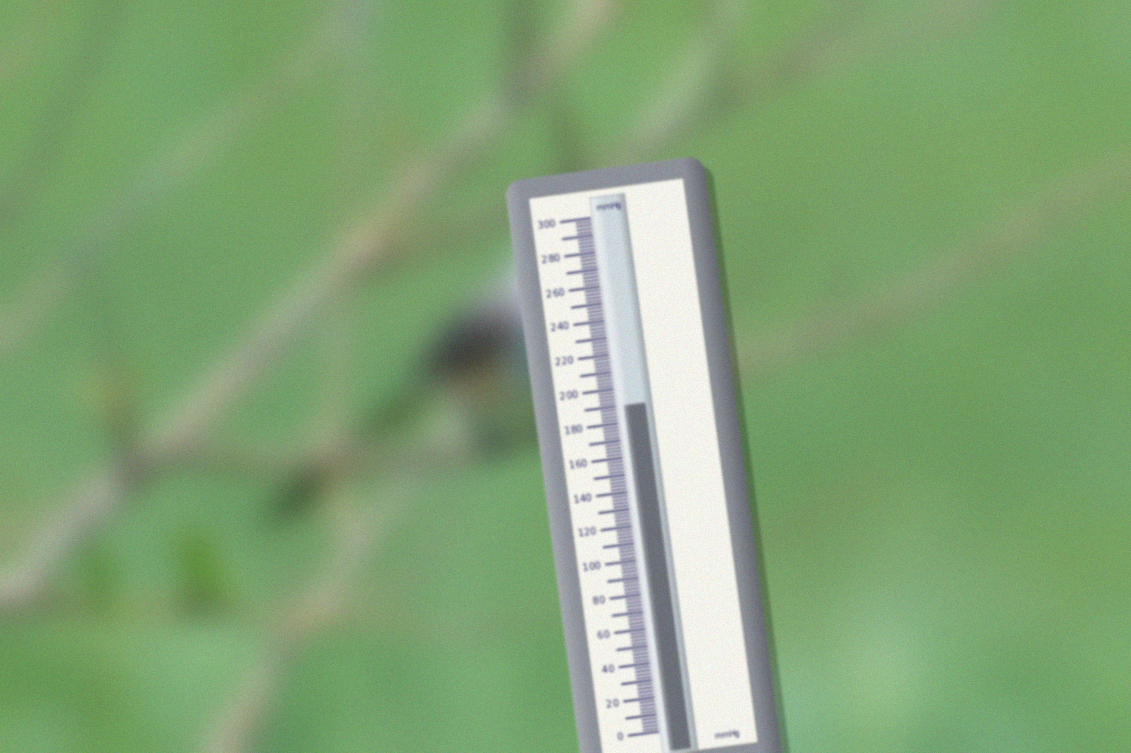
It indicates **190** mmHg
